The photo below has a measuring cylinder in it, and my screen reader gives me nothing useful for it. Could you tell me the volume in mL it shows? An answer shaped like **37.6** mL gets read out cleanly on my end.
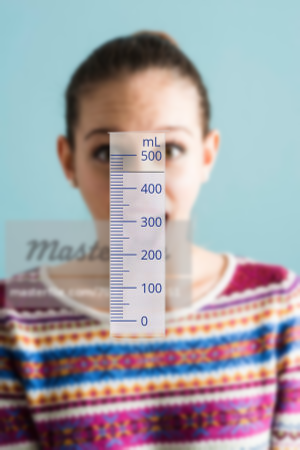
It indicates **450** mL
